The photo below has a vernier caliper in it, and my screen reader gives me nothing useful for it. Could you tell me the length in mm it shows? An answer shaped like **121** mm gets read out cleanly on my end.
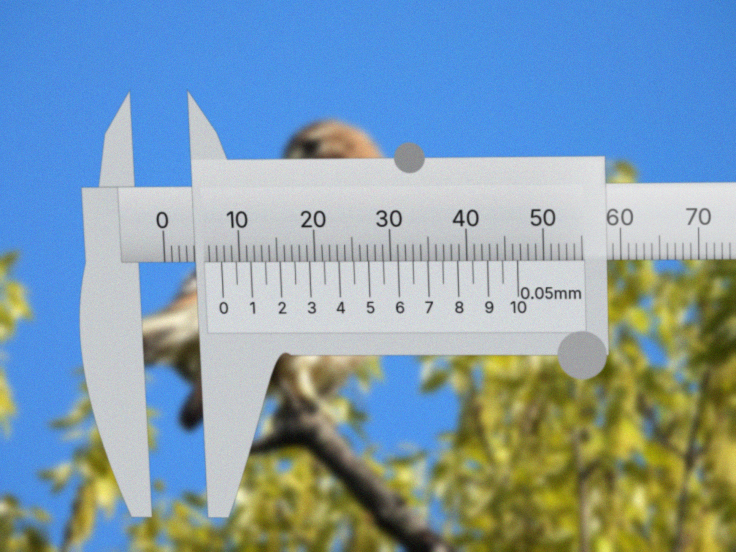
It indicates **7.6** mm
